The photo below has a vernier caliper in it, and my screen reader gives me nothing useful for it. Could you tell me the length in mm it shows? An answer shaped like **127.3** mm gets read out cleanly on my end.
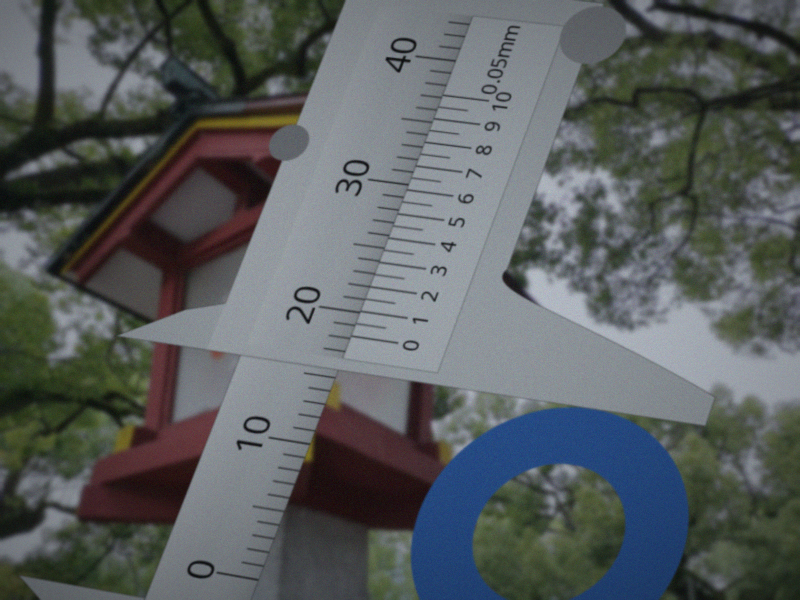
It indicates **18.2** mm
